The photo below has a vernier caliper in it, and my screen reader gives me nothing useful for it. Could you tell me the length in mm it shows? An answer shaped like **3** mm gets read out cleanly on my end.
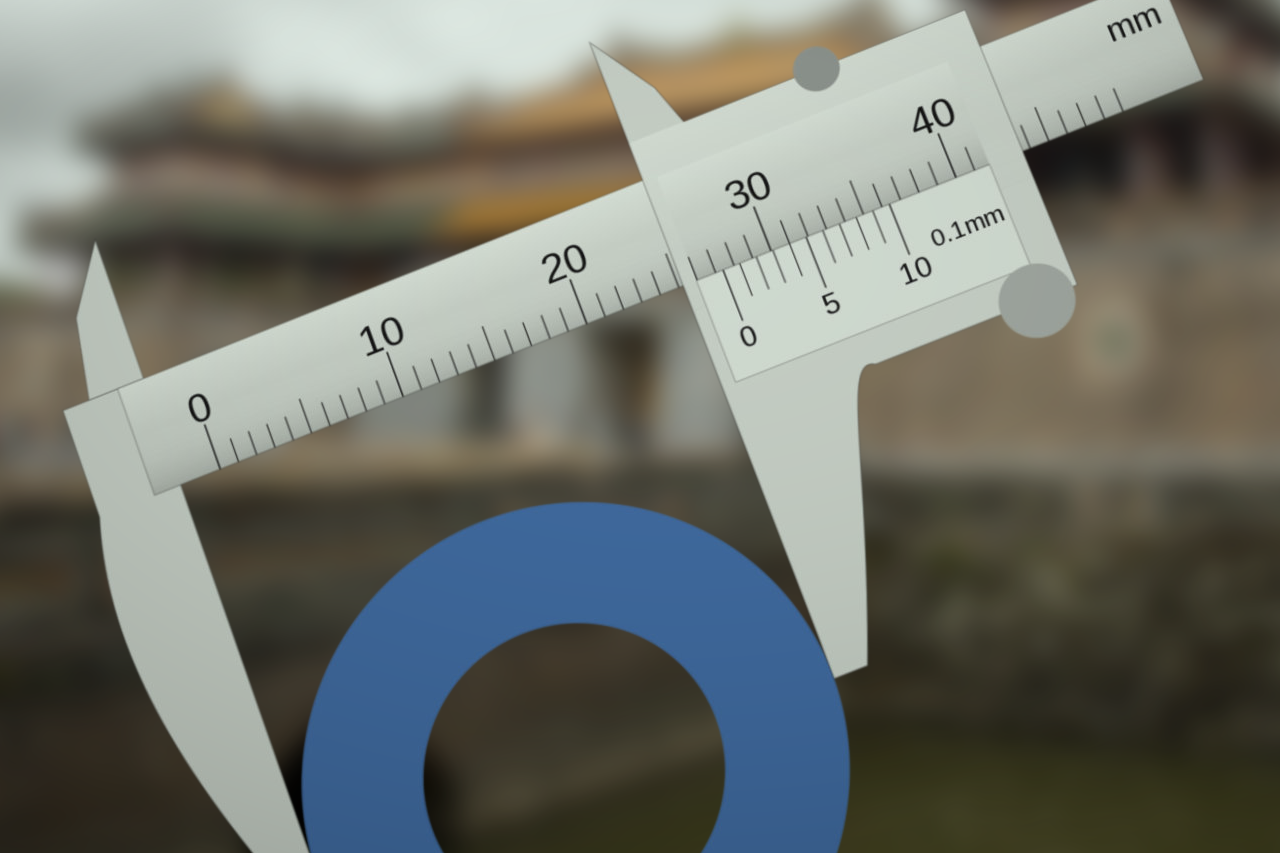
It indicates **27.4** mm
